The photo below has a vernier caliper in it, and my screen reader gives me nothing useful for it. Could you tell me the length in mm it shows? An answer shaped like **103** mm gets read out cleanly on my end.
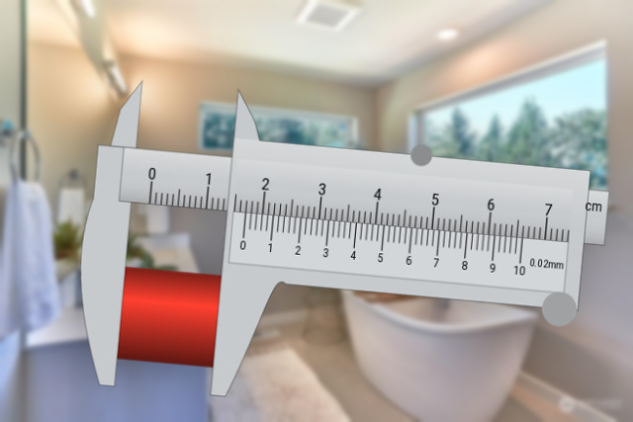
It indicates **17.0** mm
